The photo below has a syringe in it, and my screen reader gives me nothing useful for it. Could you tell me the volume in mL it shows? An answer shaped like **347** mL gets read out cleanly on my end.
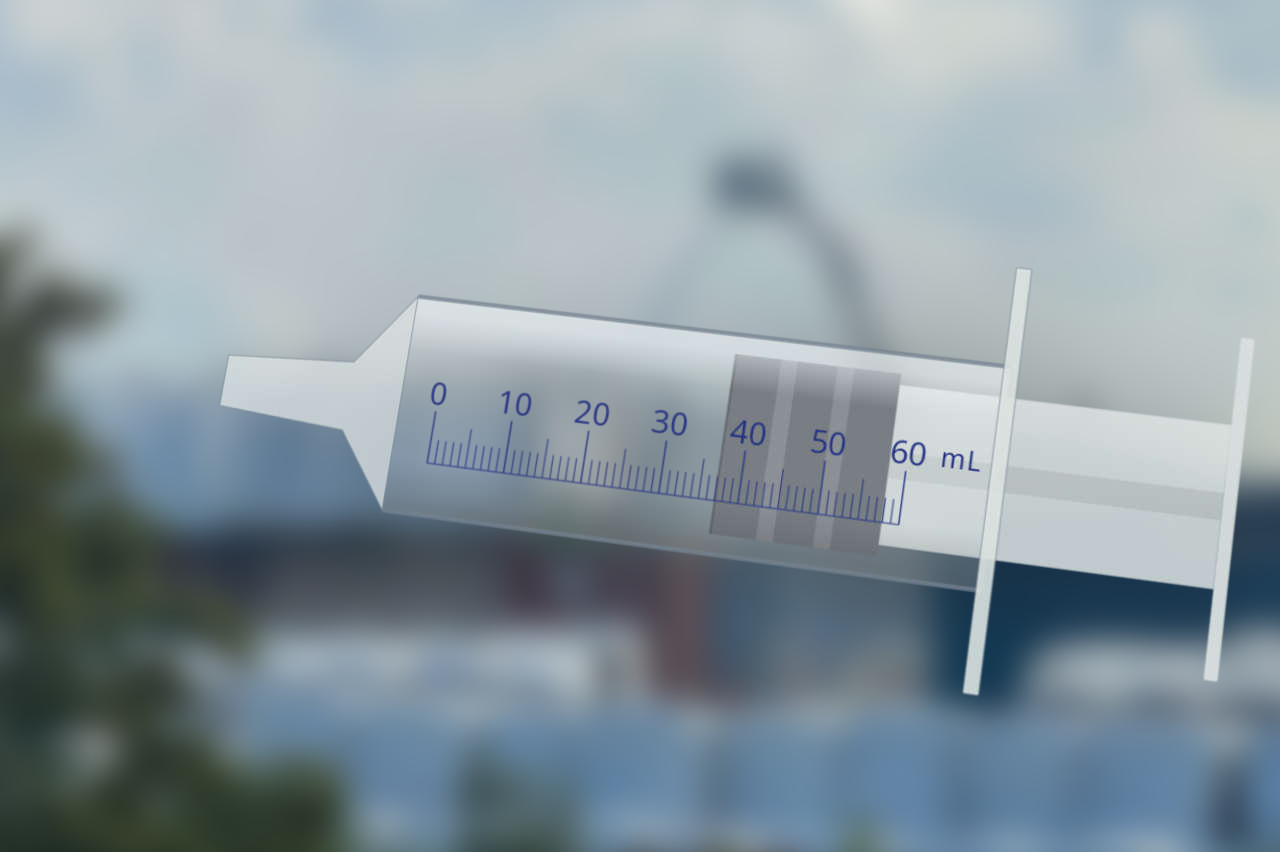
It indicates **37** mL
